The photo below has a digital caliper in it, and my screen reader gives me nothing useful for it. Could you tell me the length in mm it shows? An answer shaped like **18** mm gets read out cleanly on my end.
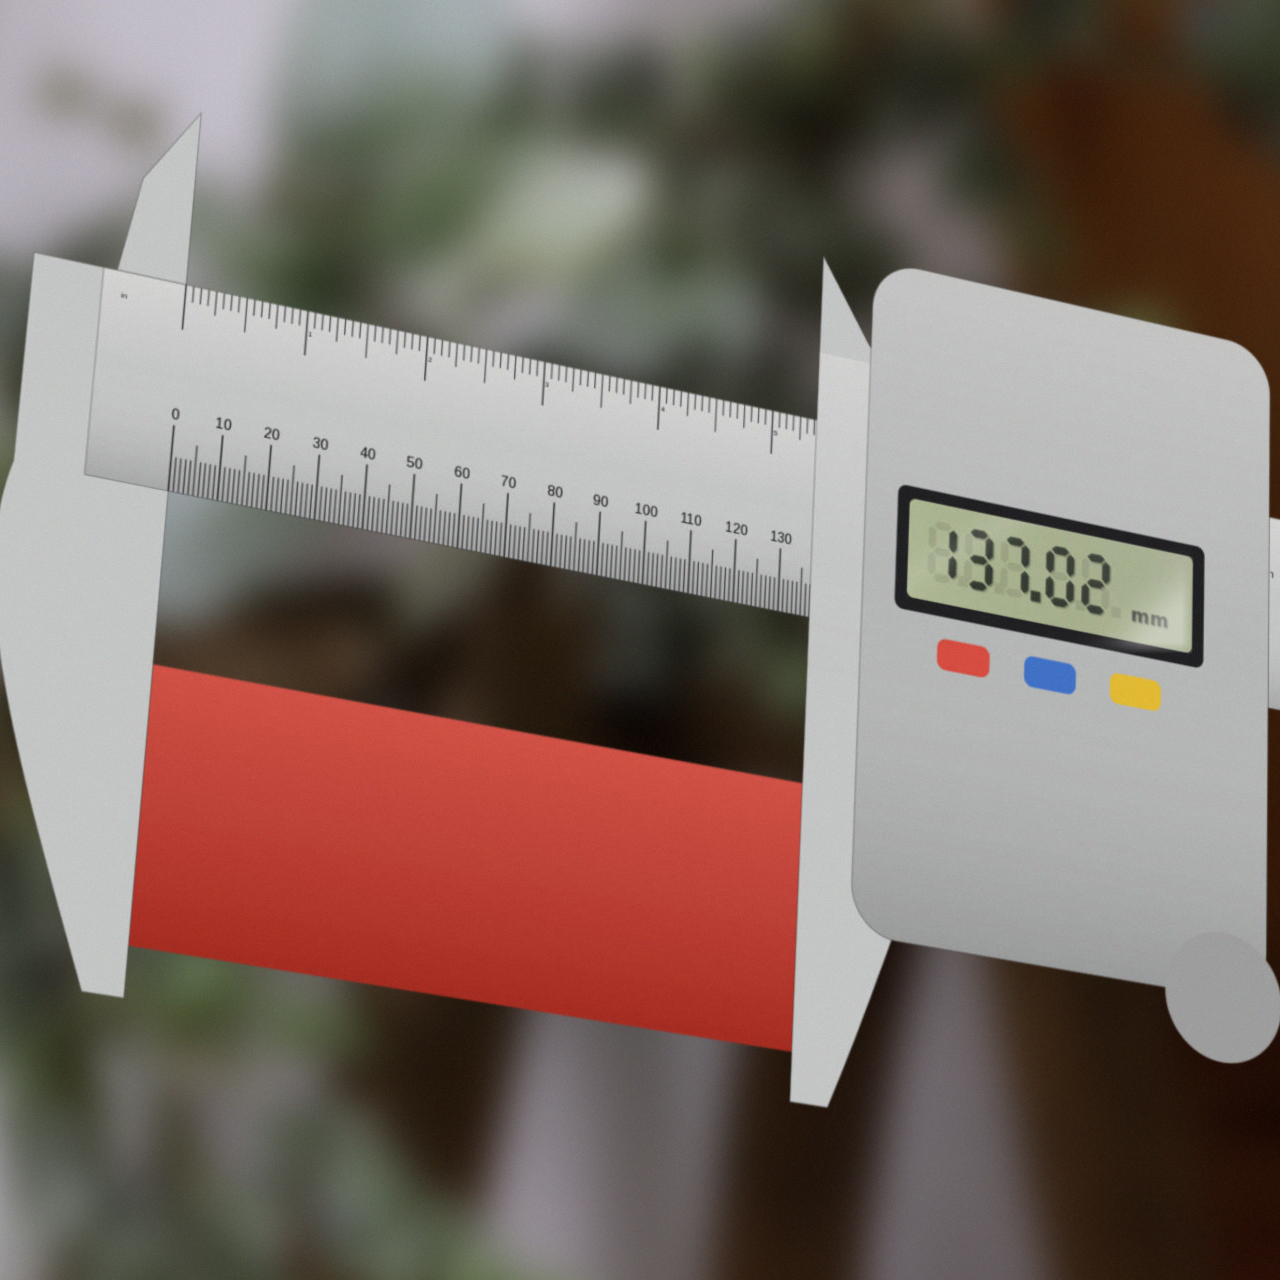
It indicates **137.02** mm
